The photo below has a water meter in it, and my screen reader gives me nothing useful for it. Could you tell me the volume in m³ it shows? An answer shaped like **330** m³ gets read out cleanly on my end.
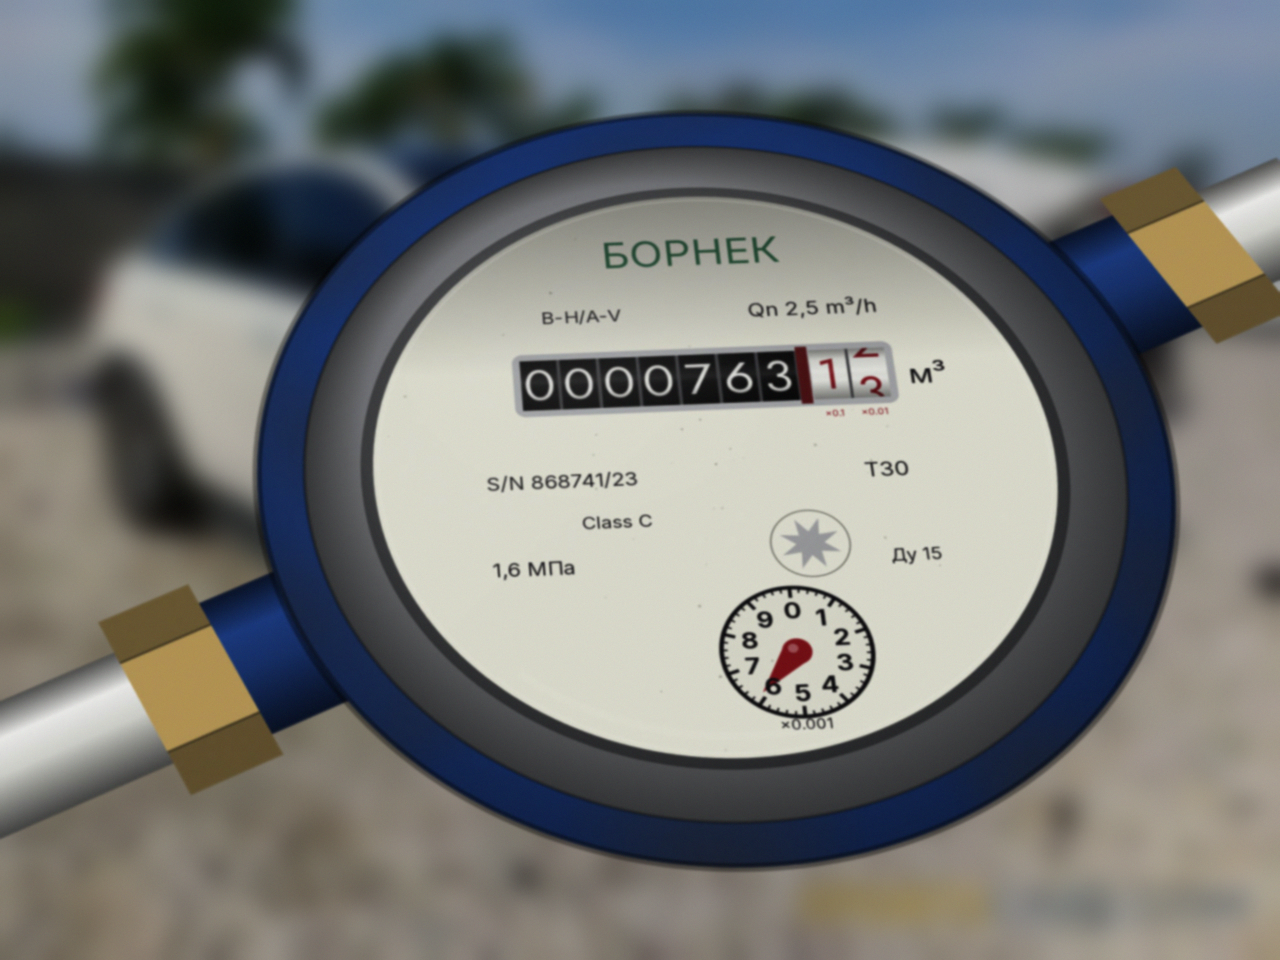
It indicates **763.126** m³
